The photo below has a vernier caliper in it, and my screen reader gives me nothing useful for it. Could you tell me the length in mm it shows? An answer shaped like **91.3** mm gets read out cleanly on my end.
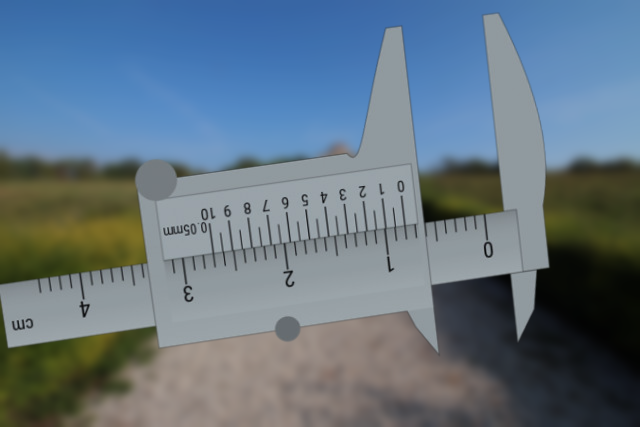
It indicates **8.0** mm
